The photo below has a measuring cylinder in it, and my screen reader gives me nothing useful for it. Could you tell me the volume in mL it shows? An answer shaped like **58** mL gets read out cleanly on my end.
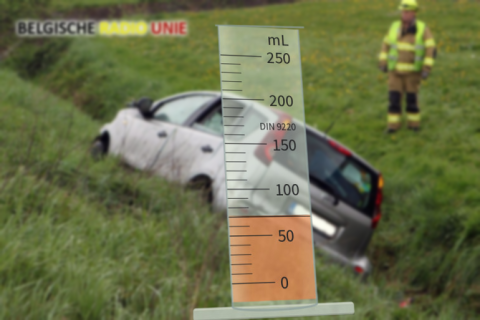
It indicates **70** mL
